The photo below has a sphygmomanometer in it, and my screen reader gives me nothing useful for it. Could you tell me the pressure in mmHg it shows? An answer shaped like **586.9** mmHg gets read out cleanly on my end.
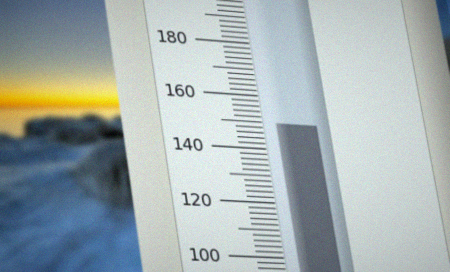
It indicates **150** mmHg
